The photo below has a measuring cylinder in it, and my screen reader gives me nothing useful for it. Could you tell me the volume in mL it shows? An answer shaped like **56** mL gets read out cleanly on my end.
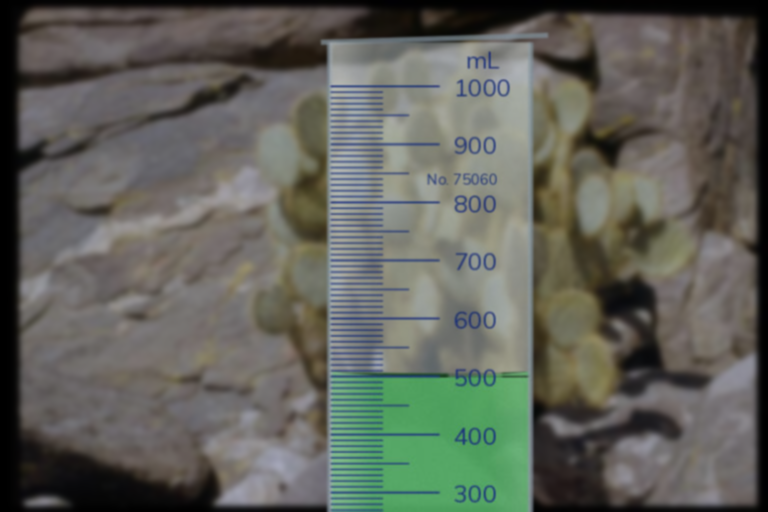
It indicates **500** mL
